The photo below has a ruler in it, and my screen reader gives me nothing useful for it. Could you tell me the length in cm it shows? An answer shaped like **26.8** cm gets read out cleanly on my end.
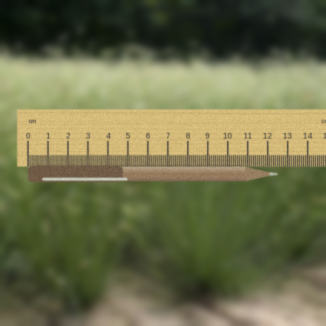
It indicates **12.5** cm
